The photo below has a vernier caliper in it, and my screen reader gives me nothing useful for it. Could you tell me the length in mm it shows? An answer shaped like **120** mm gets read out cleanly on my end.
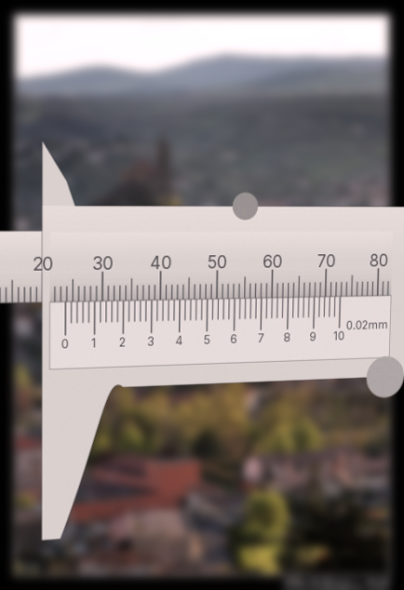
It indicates **23.8** mm
